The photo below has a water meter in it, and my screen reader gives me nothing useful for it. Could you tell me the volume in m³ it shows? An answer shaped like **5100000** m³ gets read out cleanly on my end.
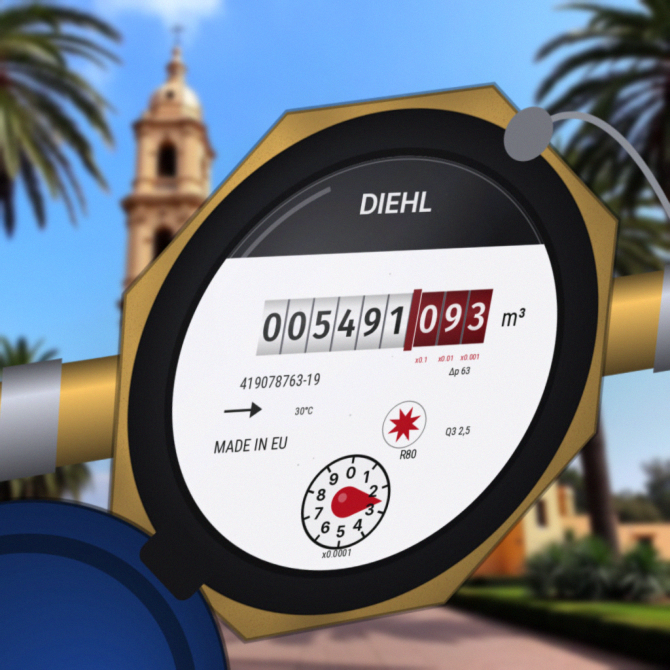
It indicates **5491.0932** m³
